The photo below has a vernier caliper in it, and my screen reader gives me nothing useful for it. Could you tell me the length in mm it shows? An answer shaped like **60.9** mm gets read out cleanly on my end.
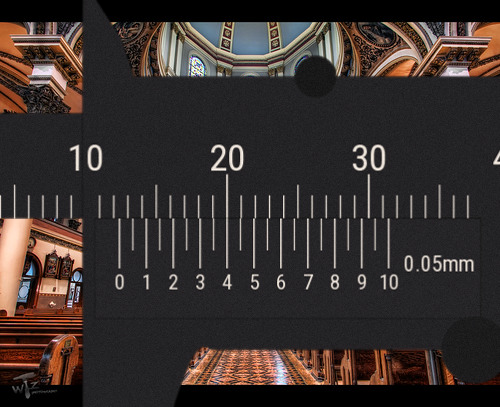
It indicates **12.4** mm
